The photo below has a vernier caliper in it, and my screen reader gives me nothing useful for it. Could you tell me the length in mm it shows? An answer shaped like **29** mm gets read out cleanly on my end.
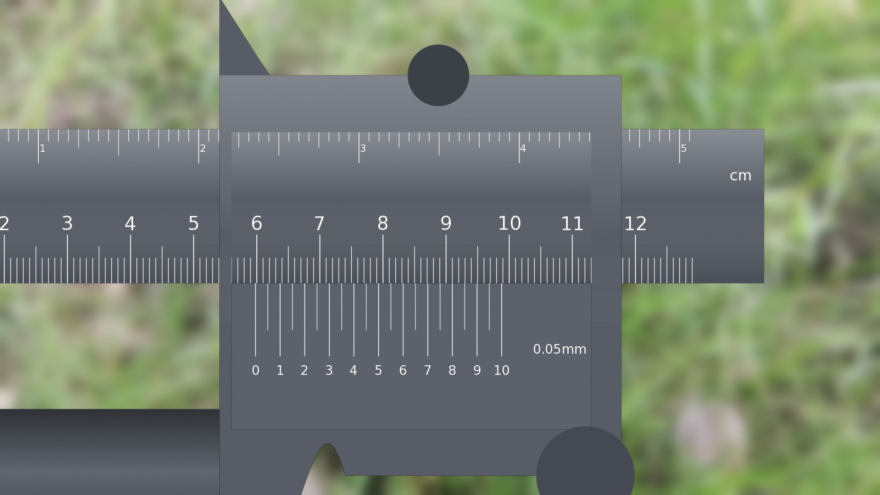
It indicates **59.8** mm
